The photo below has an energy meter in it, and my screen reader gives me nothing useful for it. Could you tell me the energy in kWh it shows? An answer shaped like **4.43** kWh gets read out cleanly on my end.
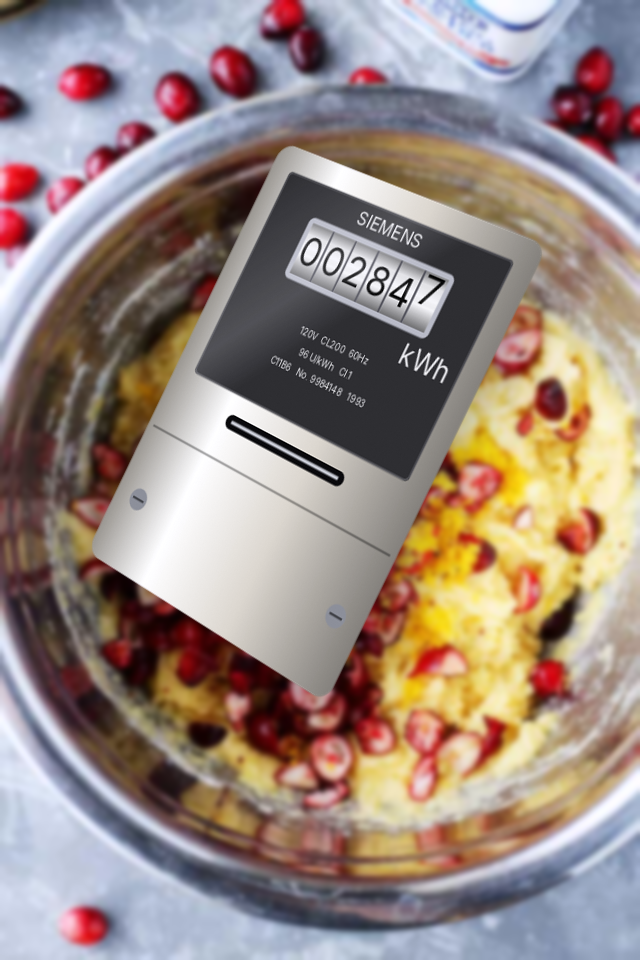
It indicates **2847** kWh
